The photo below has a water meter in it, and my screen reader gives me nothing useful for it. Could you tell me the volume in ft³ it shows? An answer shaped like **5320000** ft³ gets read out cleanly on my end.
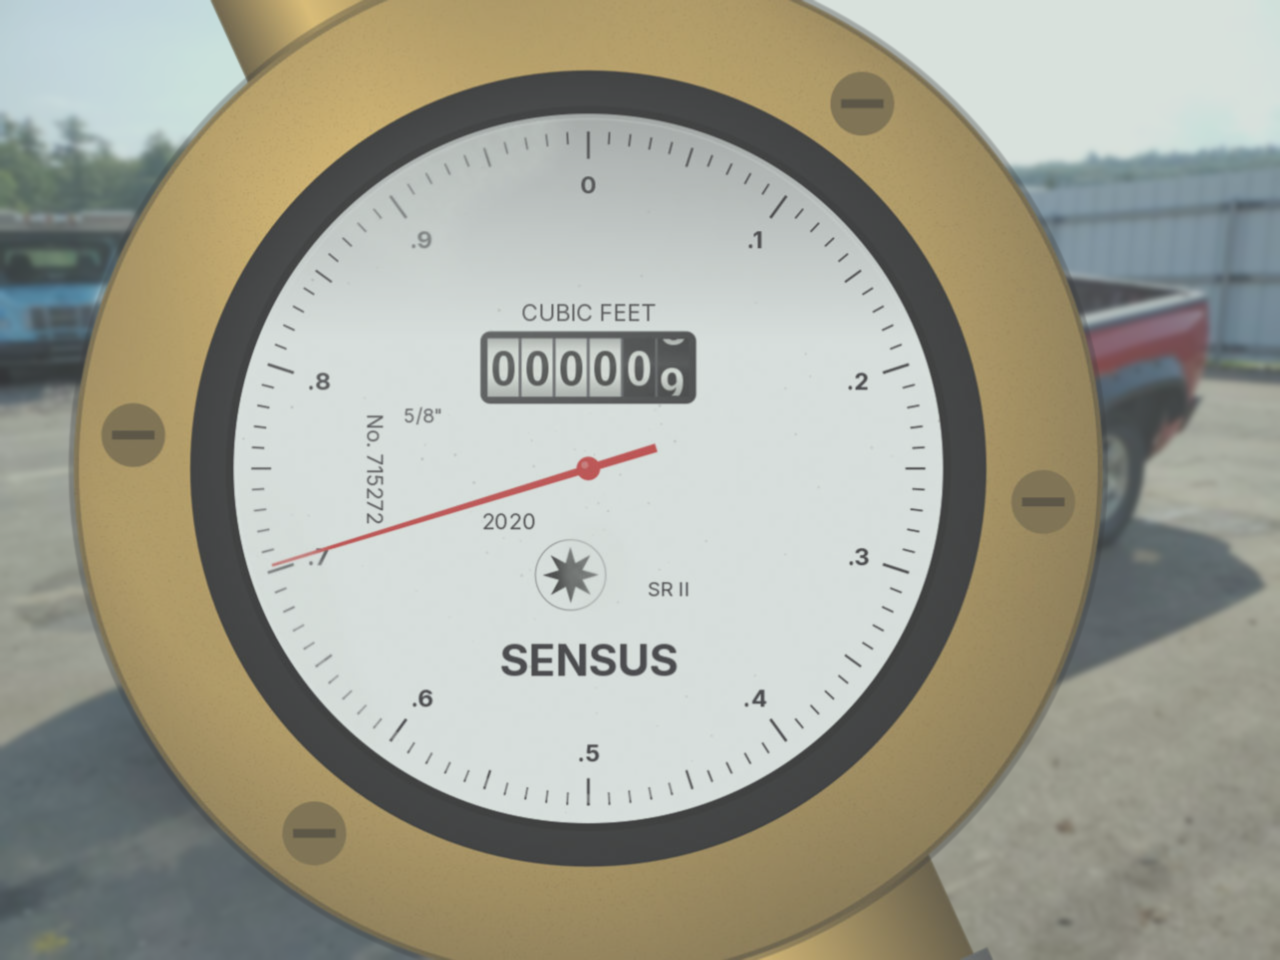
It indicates **8.70** ft³
